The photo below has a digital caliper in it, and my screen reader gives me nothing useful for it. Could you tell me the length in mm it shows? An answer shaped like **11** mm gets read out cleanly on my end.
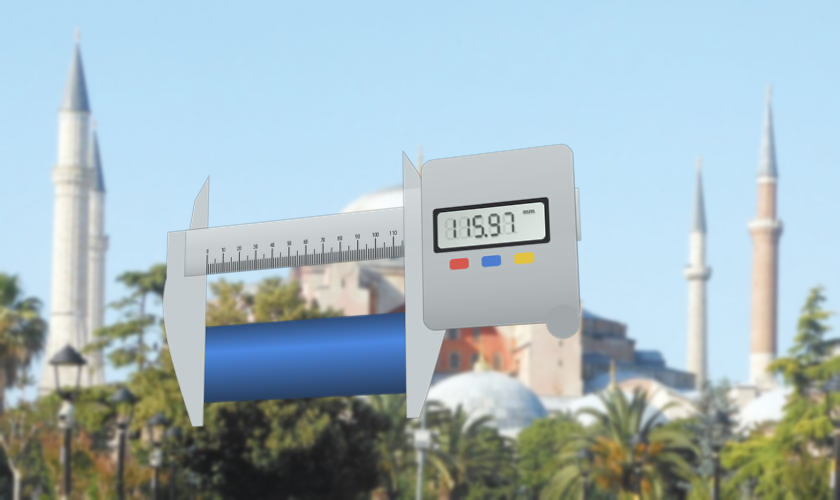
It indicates **115.97** mm
